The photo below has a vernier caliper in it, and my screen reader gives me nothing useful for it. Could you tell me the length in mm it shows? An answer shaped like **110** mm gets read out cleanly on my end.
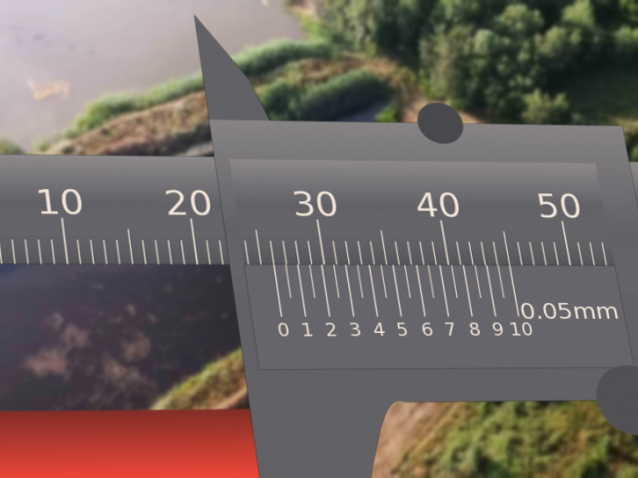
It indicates **26.0** mm
